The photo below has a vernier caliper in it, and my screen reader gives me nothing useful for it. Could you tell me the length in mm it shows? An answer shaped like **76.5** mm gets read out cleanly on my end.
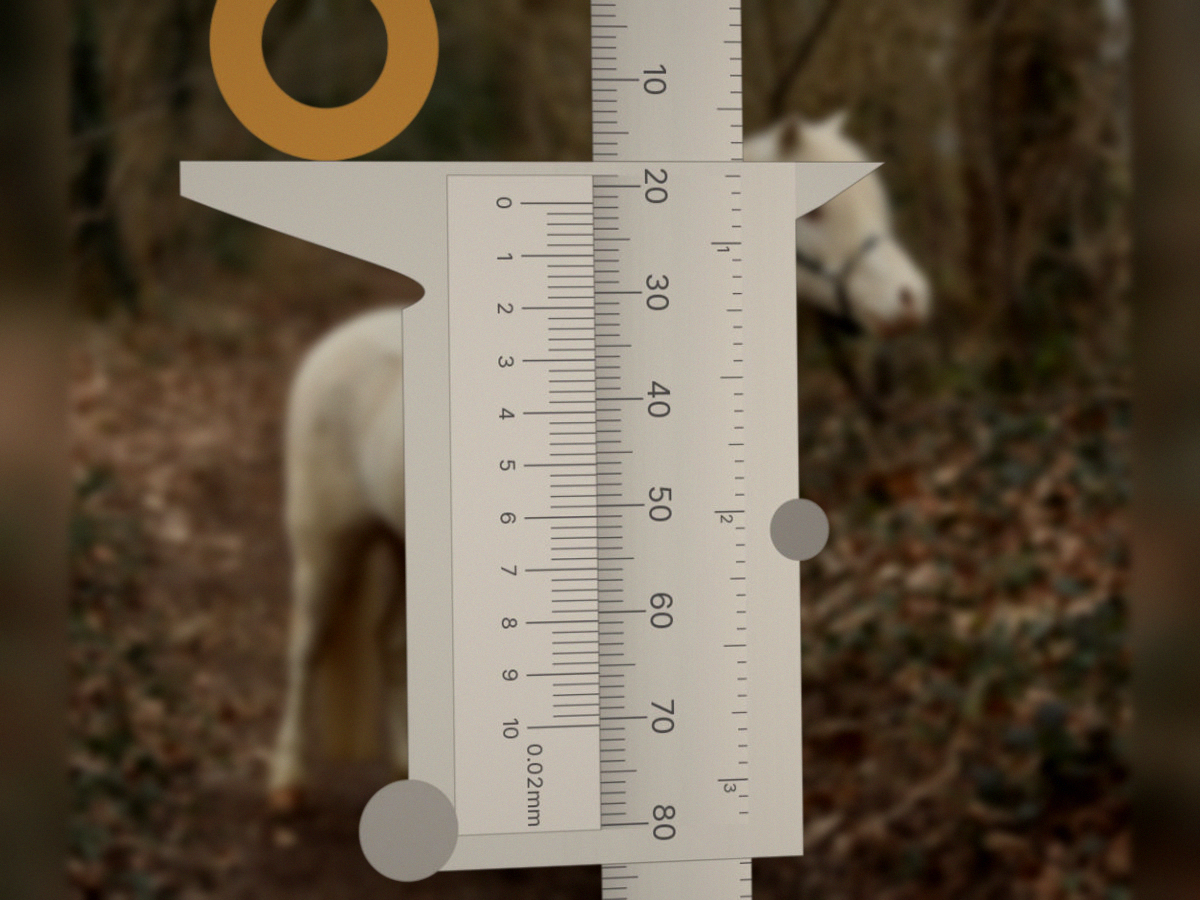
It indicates **21.6** mm
